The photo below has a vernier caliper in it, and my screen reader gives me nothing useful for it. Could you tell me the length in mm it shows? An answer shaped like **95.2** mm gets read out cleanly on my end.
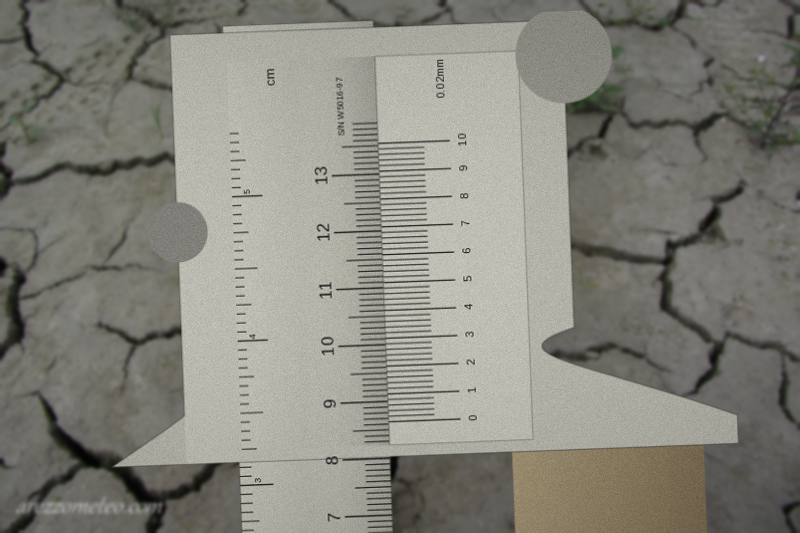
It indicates **86.4** mm
